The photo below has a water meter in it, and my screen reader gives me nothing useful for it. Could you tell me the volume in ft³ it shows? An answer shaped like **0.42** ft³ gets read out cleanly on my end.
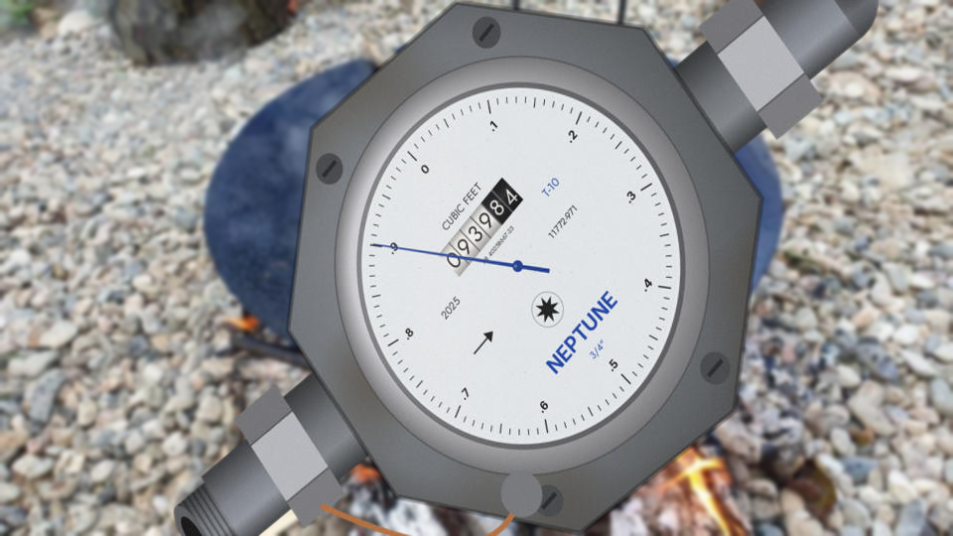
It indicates **93983.90** ft³
